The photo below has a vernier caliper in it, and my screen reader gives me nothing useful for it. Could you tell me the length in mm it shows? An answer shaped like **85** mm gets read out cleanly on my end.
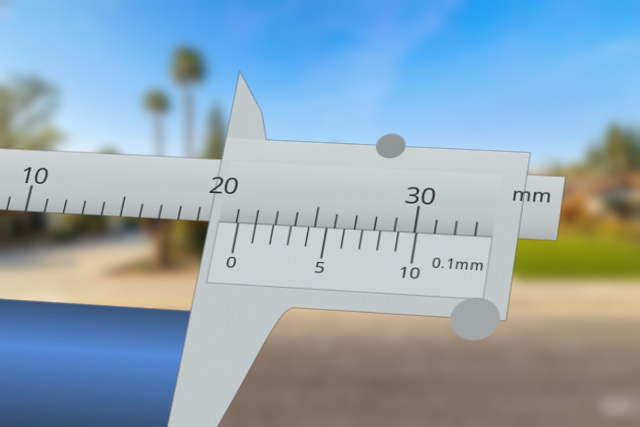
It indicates **21.1** mm
